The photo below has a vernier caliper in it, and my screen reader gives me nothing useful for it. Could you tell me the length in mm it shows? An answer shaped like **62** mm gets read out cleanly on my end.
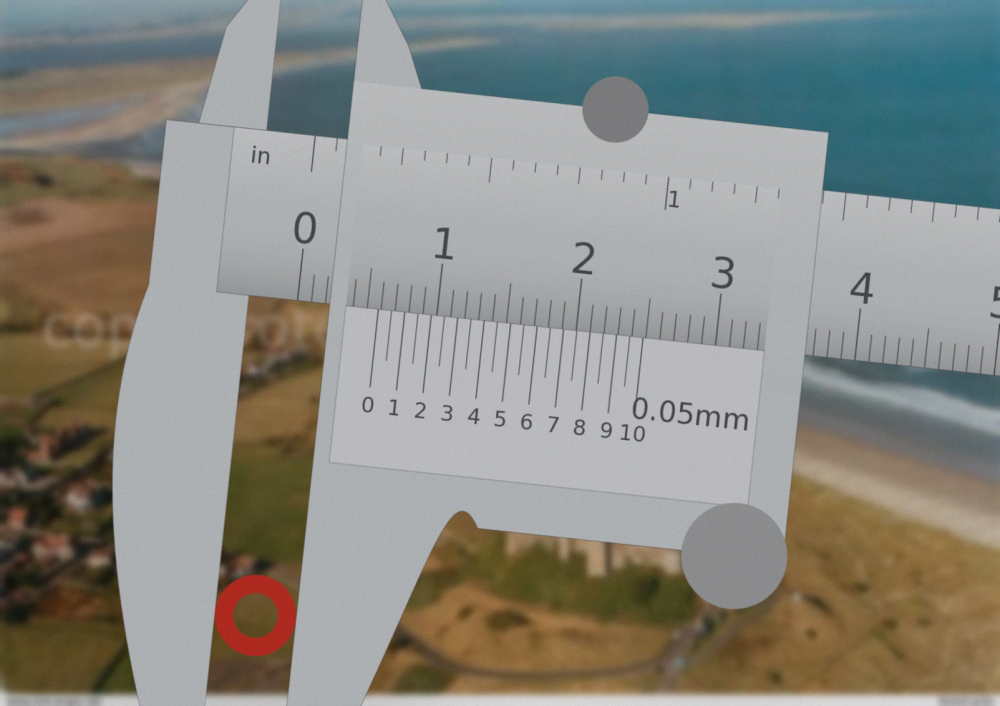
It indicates **5.8** mm
